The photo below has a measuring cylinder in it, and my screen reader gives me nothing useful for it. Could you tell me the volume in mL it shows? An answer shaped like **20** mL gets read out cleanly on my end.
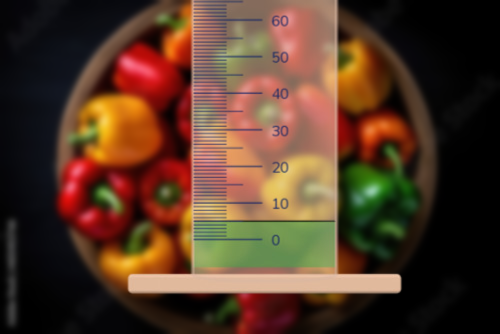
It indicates **5** mL
